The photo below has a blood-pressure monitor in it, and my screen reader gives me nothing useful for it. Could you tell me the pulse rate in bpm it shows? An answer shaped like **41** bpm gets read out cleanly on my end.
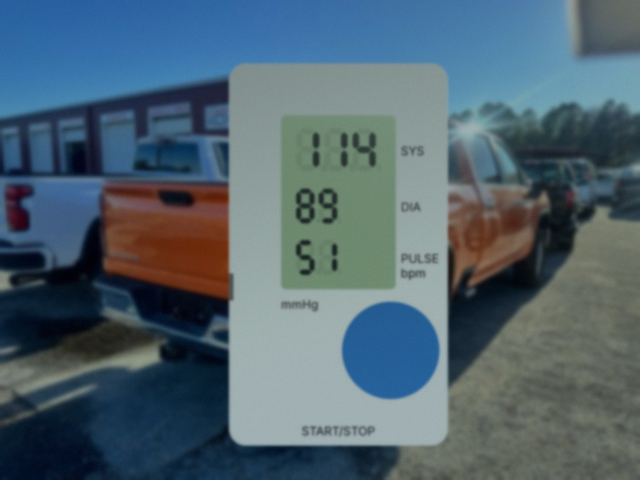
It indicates **51** bpm
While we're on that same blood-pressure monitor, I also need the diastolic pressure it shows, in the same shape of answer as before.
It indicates **89** mmHg
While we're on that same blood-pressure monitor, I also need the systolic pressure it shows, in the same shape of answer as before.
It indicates **114** mmHg
